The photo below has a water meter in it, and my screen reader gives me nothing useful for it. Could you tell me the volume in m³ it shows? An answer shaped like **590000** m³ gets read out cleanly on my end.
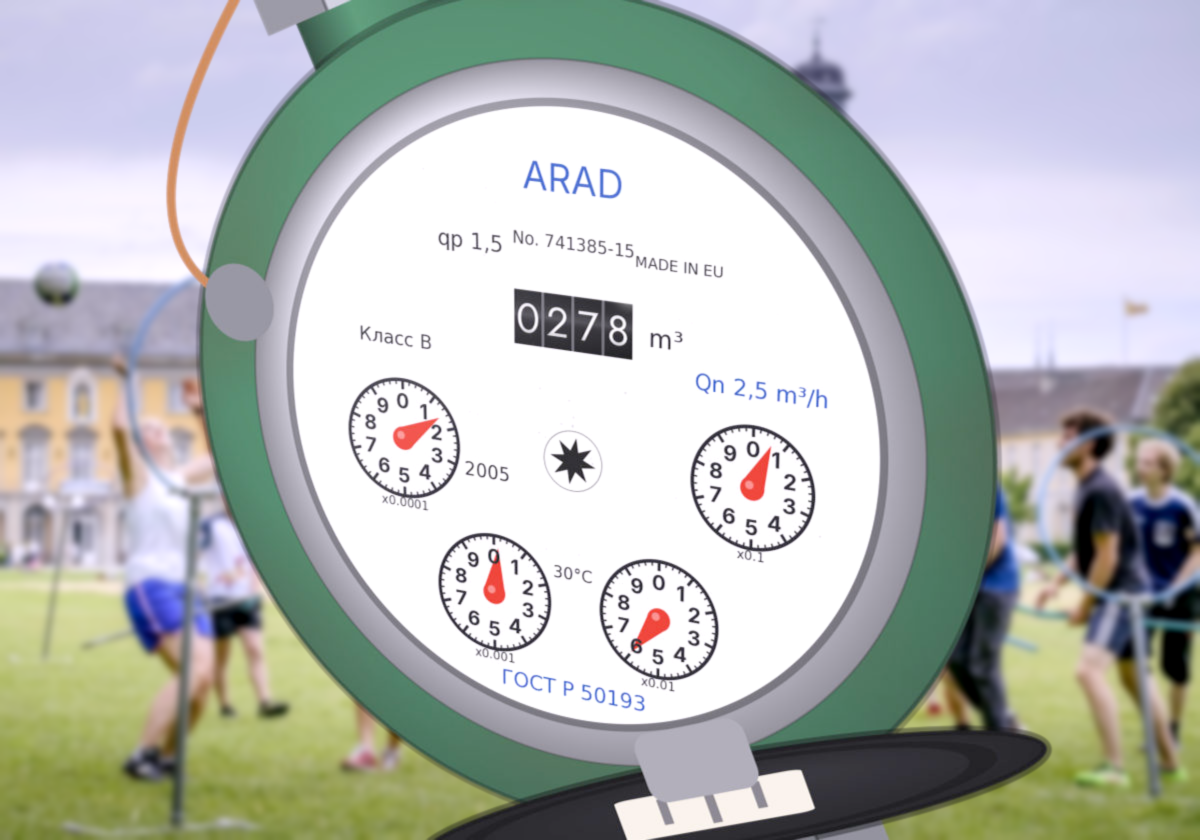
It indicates **278.0601** m³
